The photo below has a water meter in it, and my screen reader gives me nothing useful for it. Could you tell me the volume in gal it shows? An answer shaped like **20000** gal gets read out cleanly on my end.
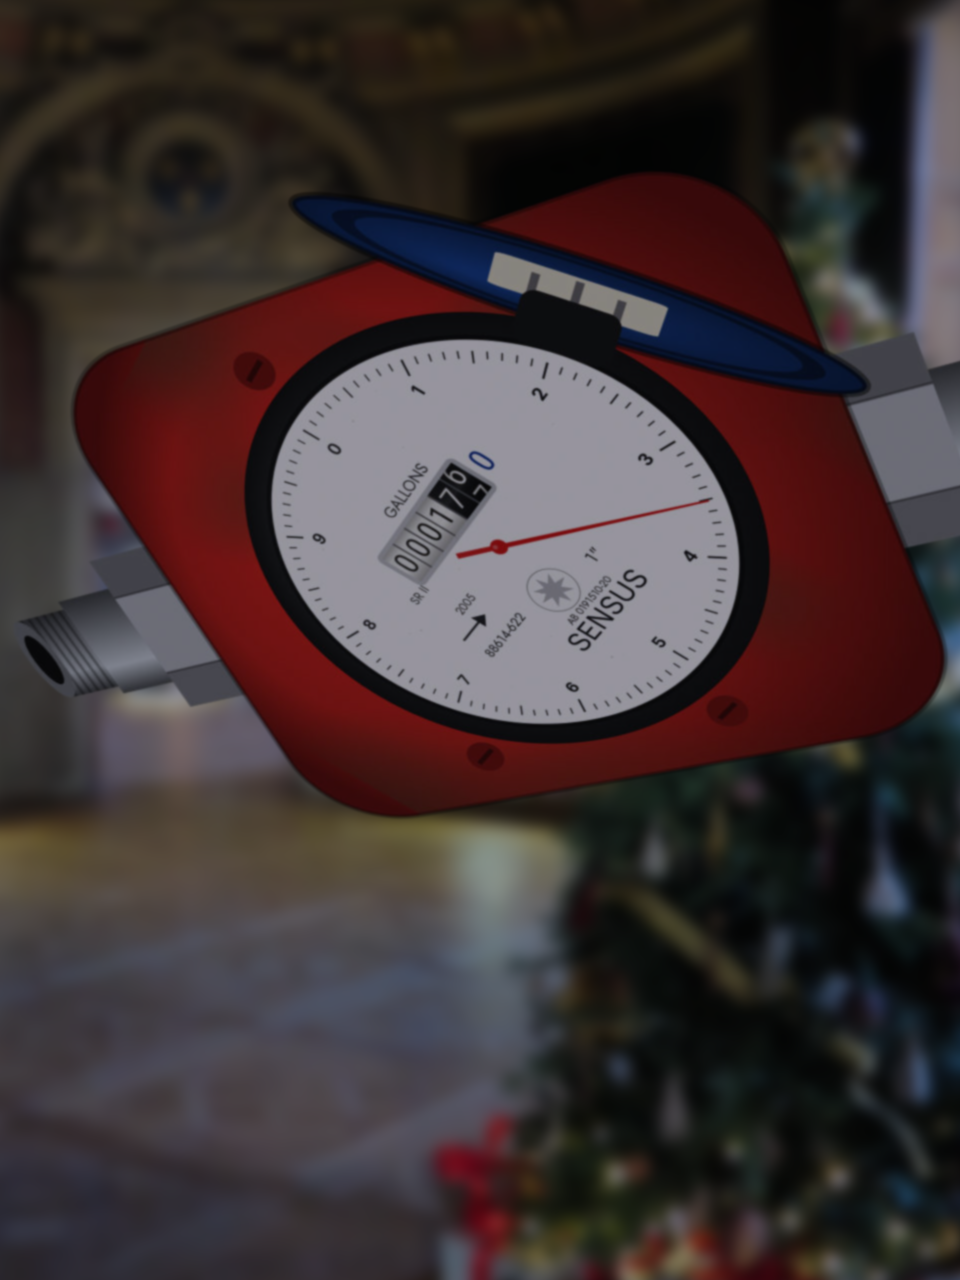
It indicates **1763.5** gal
